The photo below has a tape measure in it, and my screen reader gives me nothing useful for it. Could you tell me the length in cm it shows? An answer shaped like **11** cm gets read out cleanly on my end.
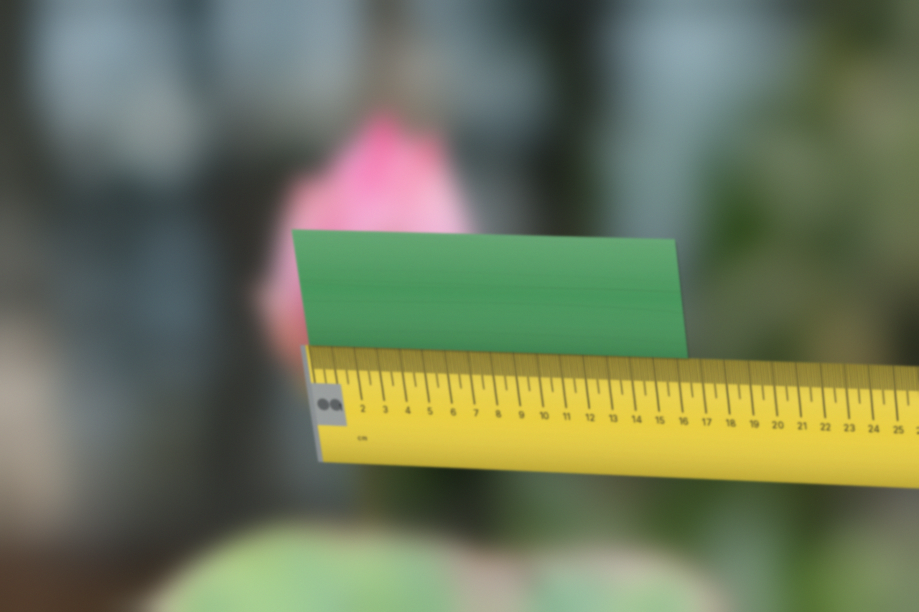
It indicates **16.5** cm
